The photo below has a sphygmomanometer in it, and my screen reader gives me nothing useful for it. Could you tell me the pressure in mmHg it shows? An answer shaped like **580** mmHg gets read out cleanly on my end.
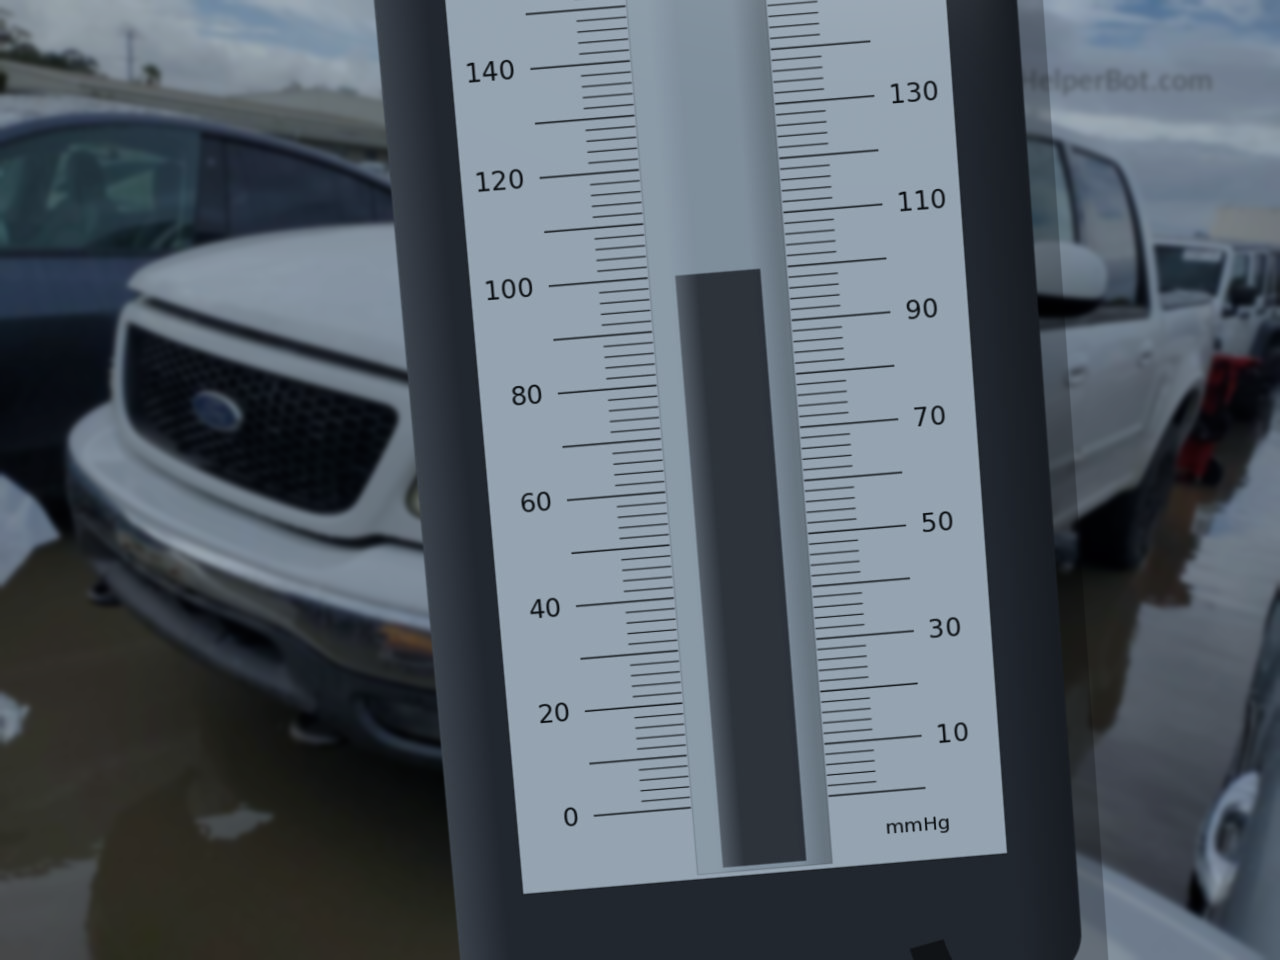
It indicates **100** mmHg
